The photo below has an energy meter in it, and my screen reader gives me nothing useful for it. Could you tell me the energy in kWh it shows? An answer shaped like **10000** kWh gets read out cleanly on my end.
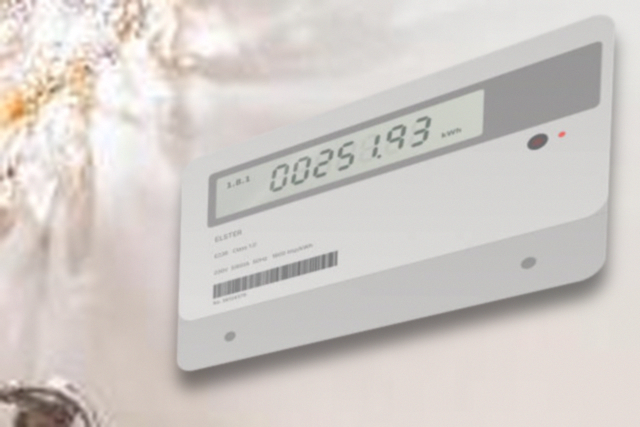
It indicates **251.93** kWh
